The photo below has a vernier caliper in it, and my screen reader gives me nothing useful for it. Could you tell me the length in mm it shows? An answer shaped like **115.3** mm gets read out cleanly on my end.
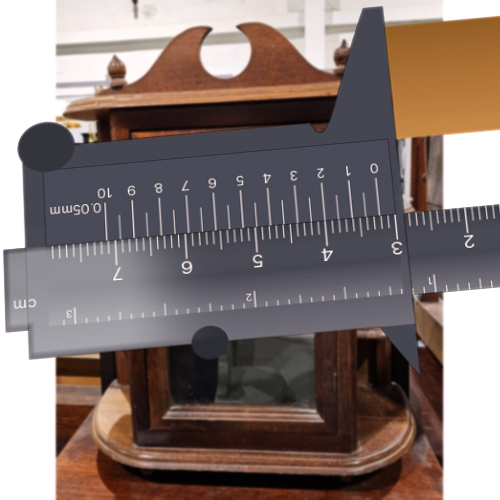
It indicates **32.2** mm
